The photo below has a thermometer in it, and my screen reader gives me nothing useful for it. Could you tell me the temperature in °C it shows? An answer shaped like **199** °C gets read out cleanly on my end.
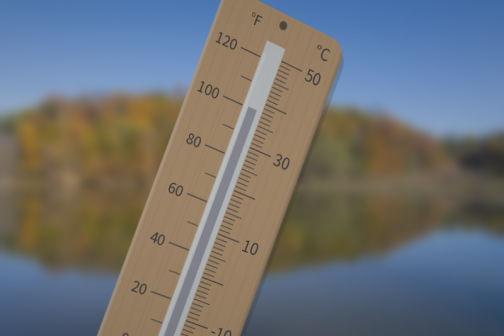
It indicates **38** °C
